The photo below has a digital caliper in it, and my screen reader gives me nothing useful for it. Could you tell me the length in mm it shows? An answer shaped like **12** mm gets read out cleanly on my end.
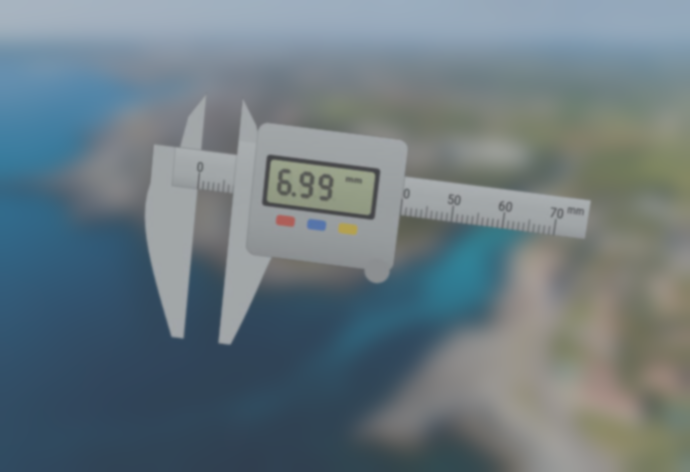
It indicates **6.99** mm
